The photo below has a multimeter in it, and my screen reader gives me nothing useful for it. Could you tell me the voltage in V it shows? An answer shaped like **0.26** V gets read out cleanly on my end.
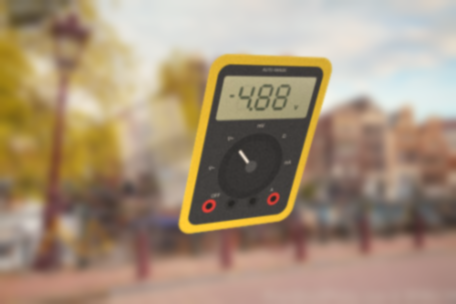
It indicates **-4.88** V
